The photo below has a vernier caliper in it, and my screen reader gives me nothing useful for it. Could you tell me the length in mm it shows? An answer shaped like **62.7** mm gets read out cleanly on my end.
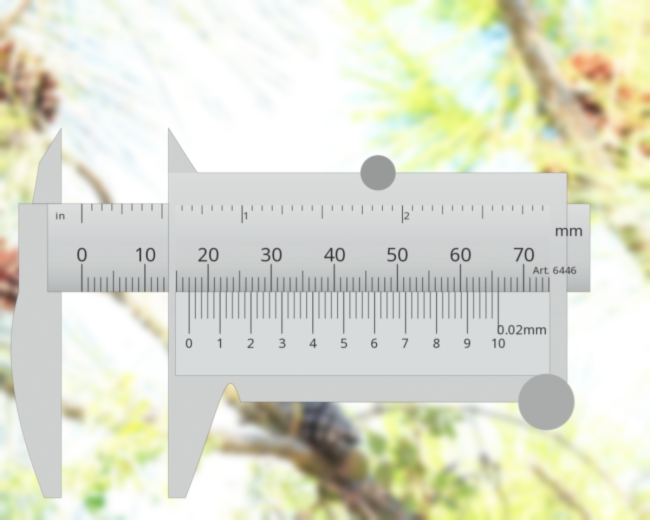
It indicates **17.0** mm
